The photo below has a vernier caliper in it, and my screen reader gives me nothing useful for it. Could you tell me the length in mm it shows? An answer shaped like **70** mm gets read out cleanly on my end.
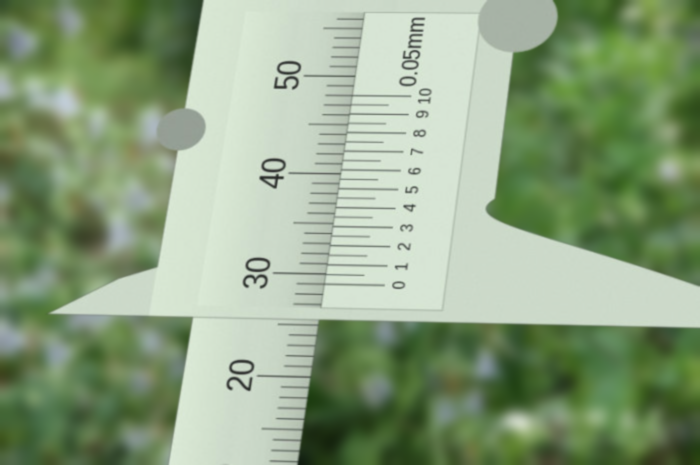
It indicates **29.0** mm
